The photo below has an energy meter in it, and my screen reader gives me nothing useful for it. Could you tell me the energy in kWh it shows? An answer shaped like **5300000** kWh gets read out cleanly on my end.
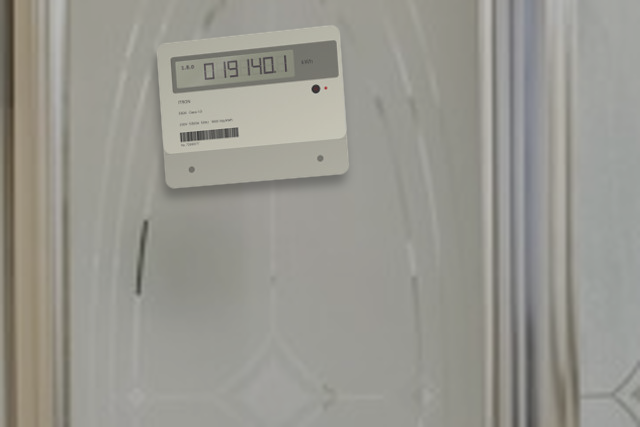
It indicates **19140.1** kWh
